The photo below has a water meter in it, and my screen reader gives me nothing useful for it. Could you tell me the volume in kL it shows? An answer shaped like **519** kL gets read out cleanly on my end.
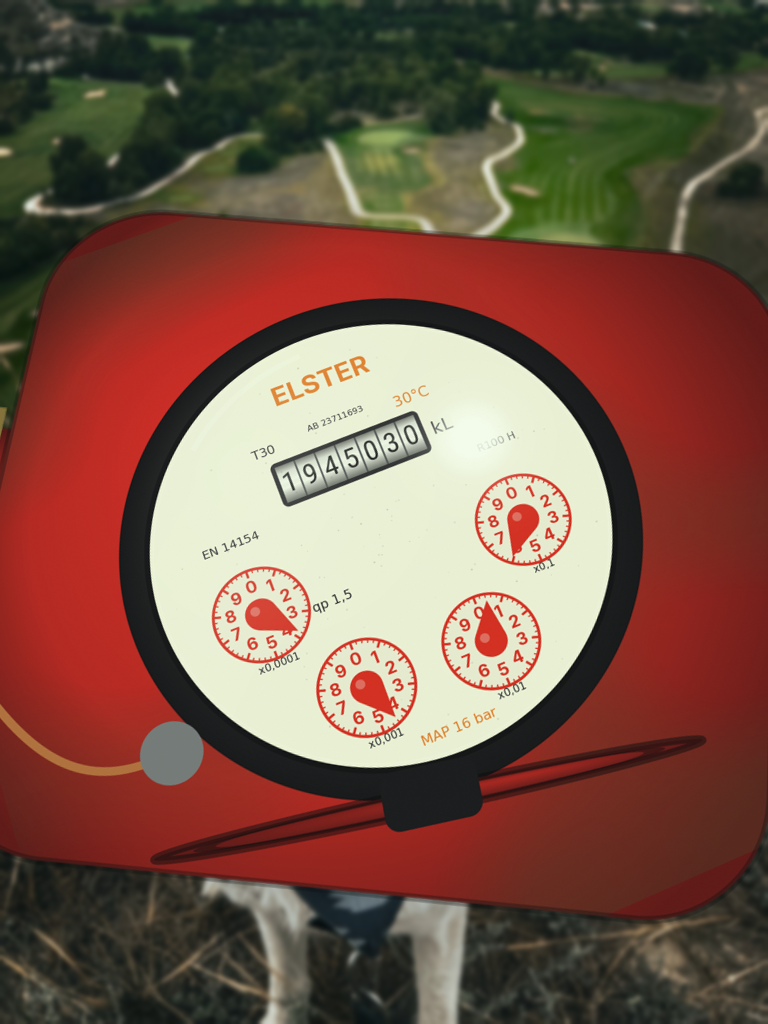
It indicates **1945030.6043** kL
